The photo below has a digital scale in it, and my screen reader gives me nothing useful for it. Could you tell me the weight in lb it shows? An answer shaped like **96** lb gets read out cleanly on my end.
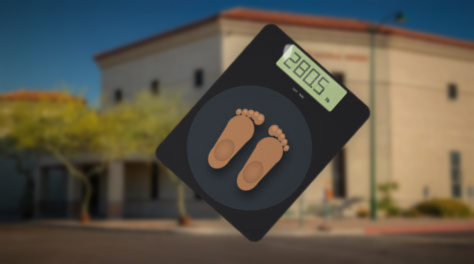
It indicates **280.5** lb
